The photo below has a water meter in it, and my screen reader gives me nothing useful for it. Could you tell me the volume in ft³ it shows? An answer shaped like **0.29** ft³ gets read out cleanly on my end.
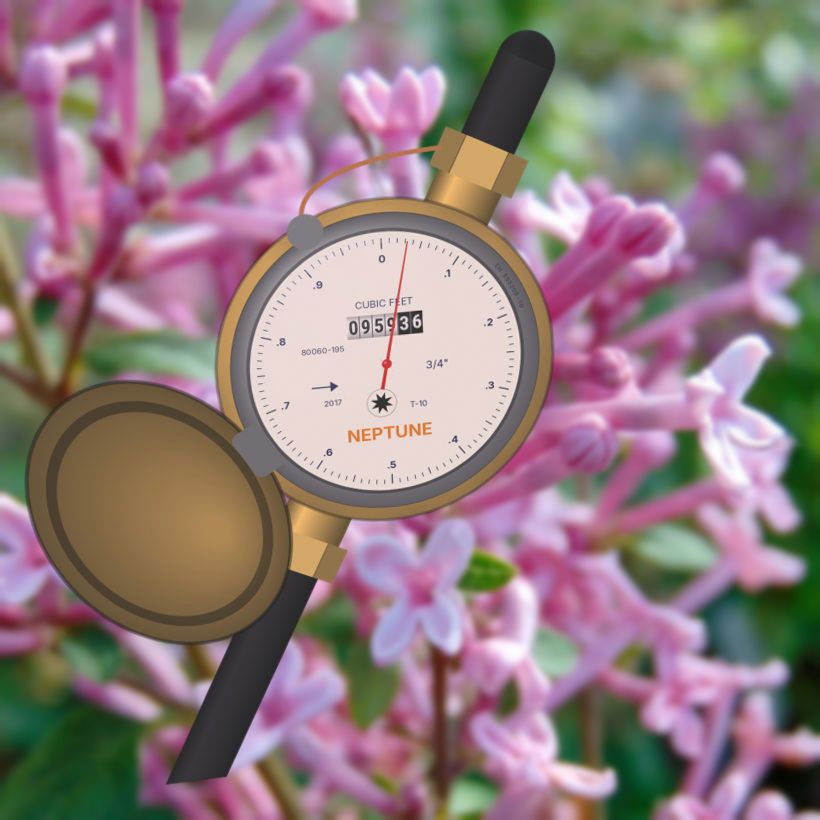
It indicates **95936.03** ft³
